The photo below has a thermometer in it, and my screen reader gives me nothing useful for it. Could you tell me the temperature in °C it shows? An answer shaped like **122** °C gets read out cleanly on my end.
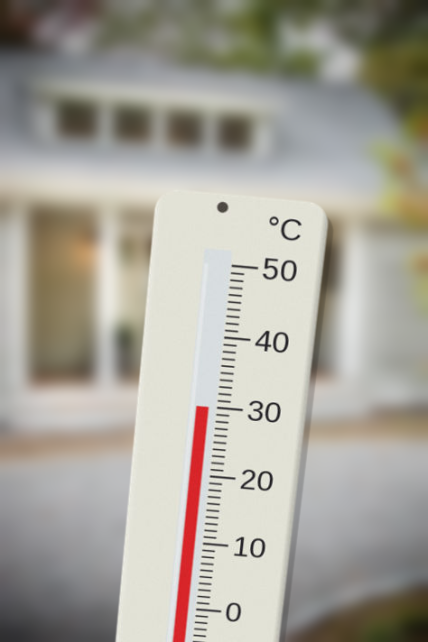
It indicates **30** °C
